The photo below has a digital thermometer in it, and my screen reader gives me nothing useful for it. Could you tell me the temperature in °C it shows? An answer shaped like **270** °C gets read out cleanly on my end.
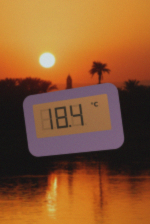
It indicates **18.4** °C
